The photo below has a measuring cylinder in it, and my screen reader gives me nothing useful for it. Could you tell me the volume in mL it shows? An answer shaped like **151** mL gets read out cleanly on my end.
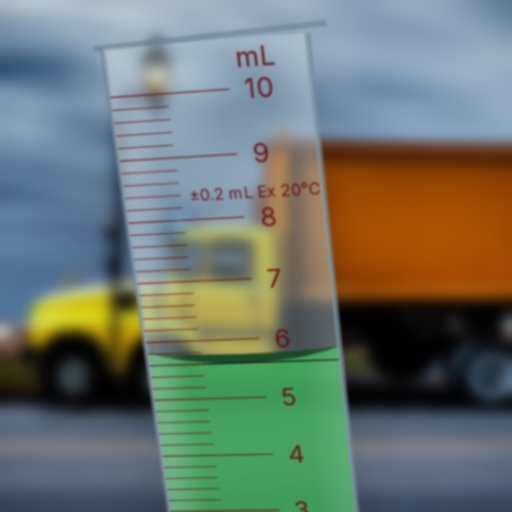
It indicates **5.6** mL
